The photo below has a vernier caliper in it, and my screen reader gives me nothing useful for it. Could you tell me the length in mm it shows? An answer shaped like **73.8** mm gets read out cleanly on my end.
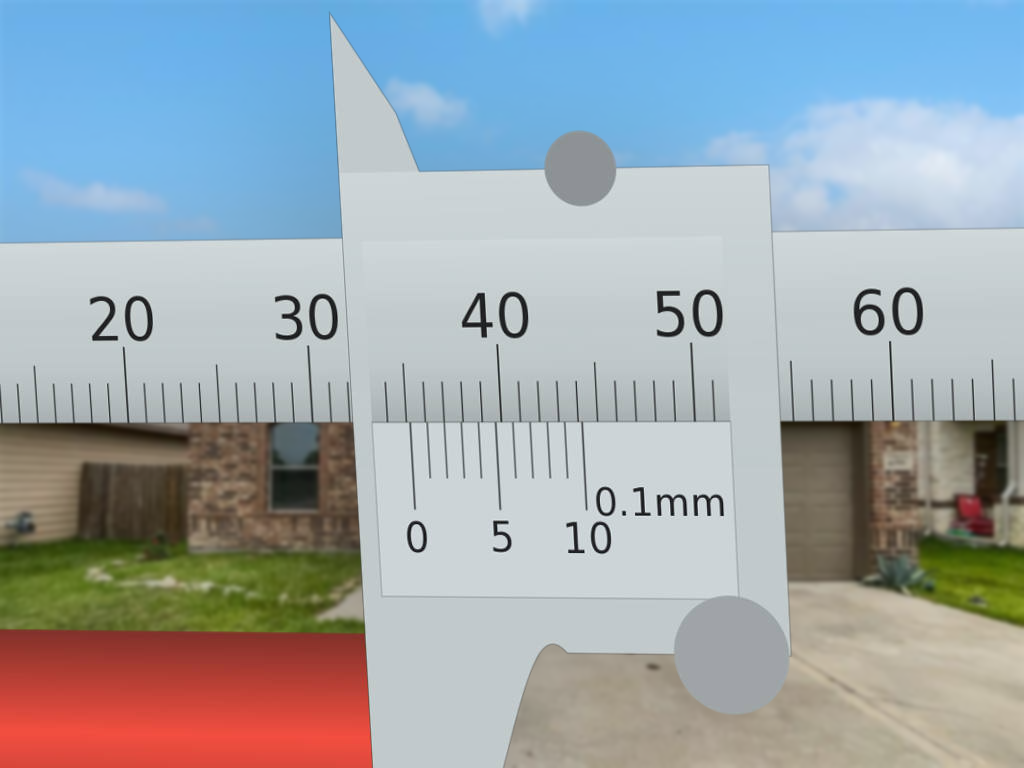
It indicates **35.2** mm
